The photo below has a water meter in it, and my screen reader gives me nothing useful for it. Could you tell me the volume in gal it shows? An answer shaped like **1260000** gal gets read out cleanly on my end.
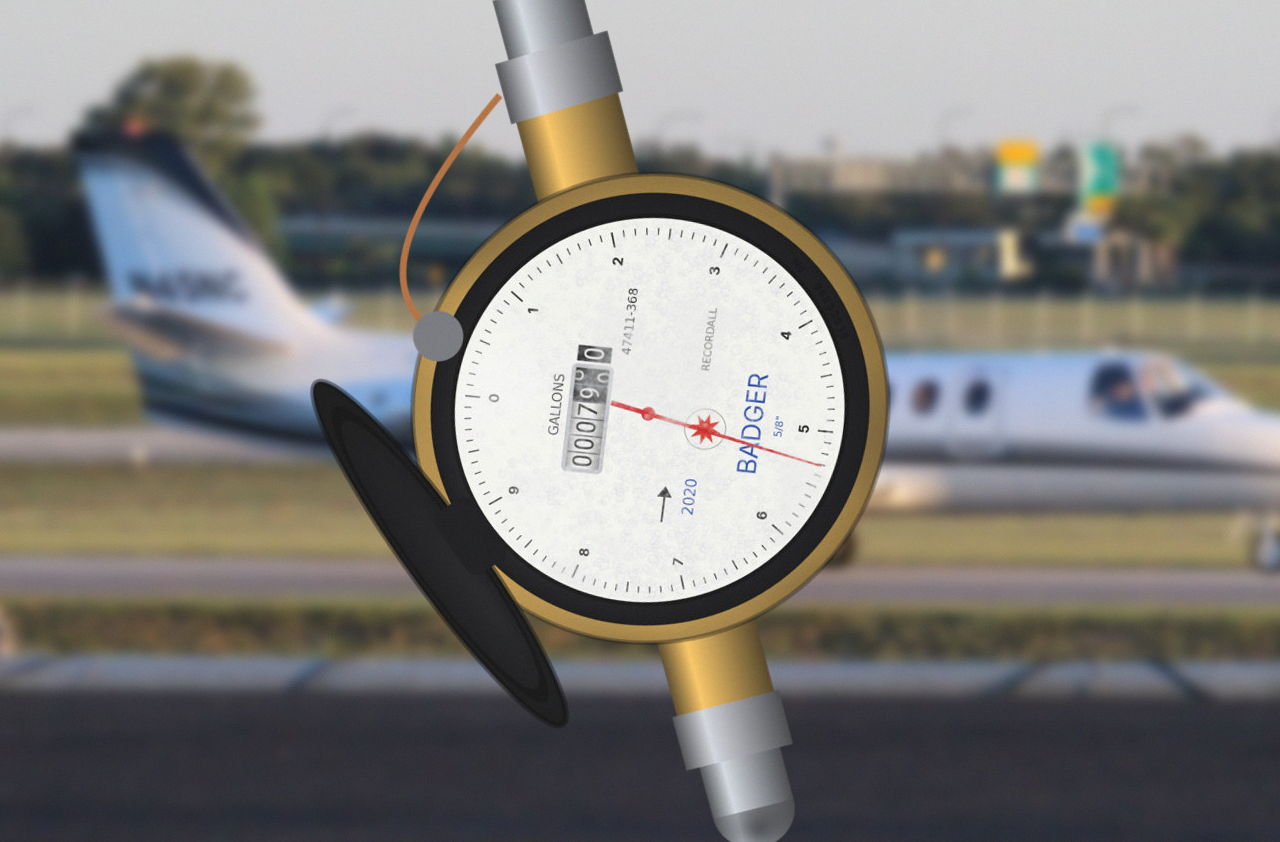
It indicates **7985.3** gal
